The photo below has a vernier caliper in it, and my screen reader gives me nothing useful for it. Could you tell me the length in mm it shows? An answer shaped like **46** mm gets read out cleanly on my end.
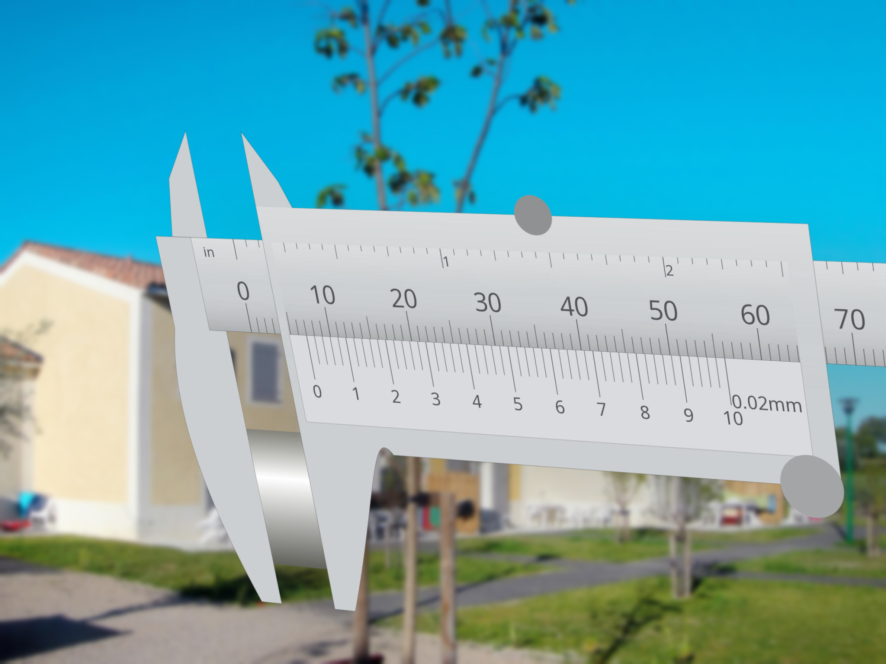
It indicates **7.0** mm
